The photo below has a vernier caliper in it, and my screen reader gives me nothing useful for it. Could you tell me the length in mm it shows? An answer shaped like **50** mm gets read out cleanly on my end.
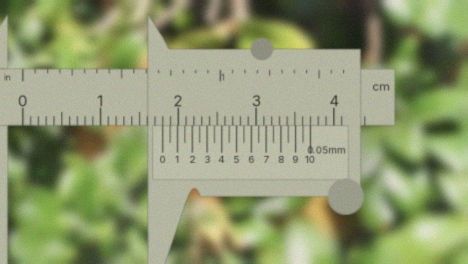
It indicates **18.0** mm
